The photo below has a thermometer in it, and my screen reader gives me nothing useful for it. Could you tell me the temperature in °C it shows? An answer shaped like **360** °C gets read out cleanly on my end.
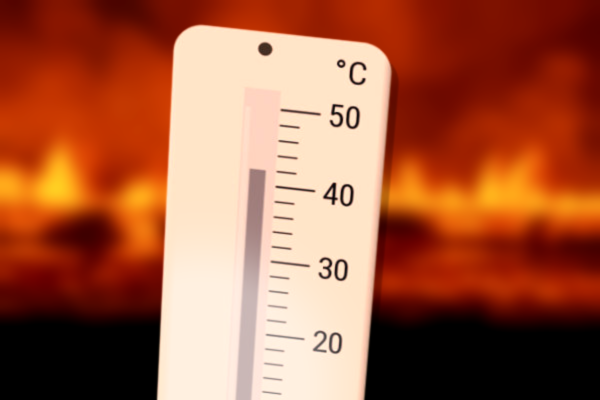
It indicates **42** °C
